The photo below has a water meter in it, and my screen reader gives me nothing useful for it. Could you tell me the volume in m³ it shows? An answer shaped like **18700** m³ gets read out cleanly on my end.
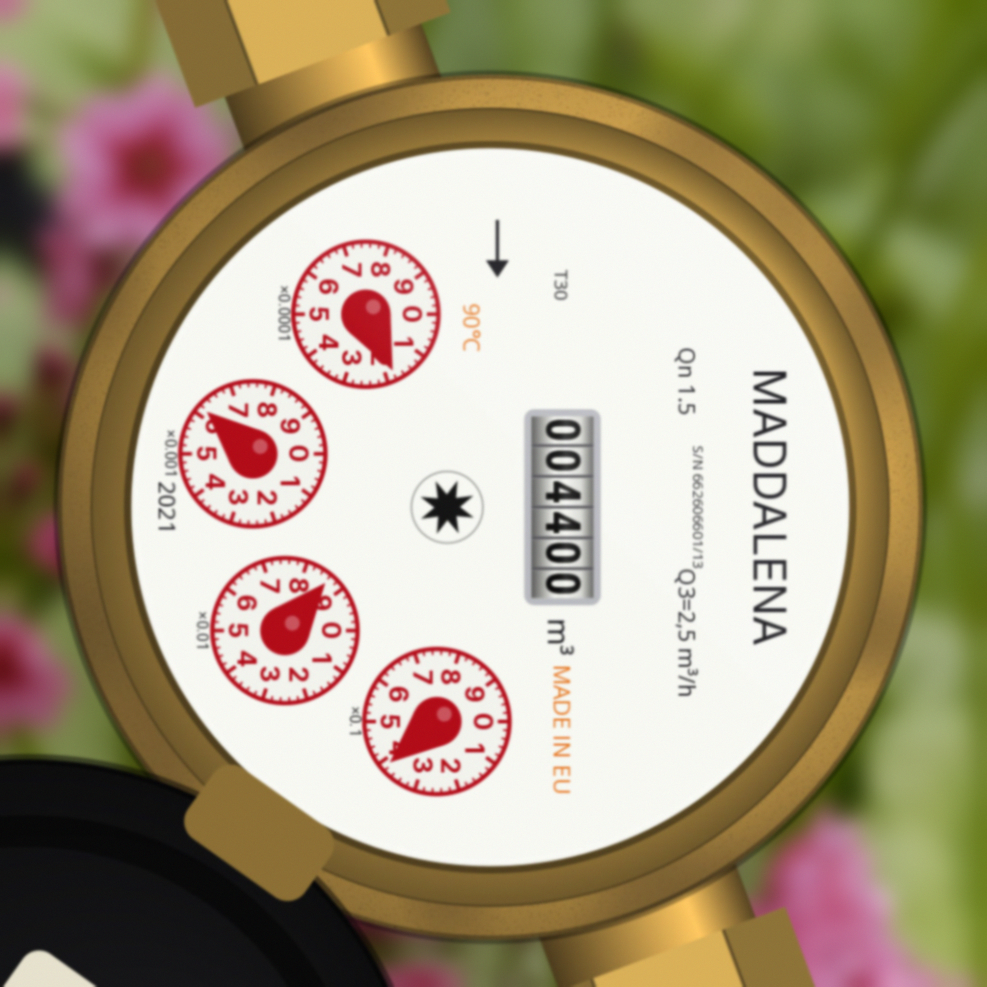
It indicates **4400.3861** m³
